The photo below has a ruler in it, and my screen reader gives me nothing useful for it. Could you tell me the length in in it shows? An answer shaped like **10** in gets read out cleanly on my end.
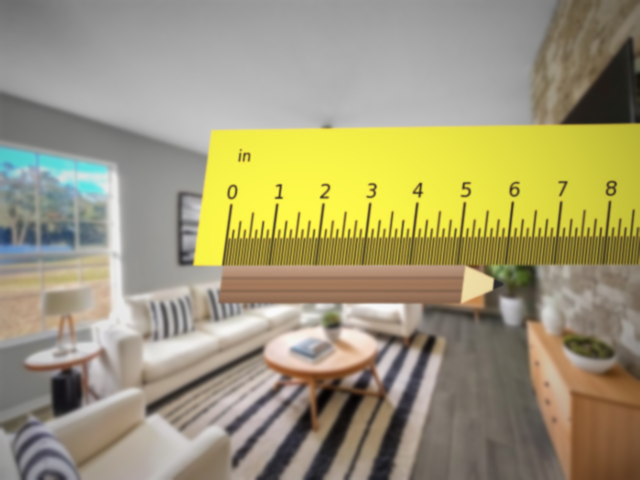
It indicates **6** in
